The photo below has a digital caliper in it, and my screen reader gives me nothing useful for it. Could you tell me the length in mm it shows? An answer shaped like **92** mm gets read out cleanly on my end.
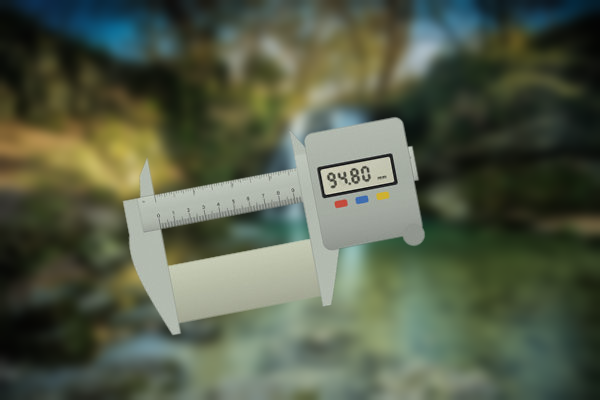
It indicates **94.80** mm
